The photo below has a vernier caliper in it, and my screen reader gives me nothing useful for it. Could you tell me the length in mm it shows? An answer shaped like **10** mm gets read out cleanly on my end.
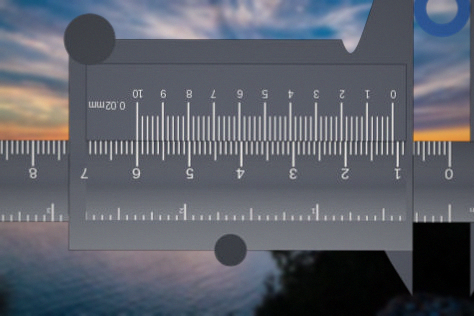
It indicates **11.0** mm
